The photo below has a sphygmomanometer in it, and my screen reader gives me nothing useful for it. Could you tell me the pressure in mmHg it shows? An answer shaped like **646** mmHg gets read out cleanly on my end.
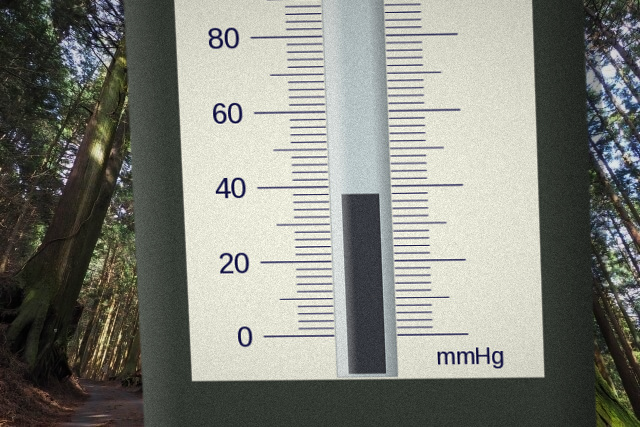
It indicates **38** mmHg
